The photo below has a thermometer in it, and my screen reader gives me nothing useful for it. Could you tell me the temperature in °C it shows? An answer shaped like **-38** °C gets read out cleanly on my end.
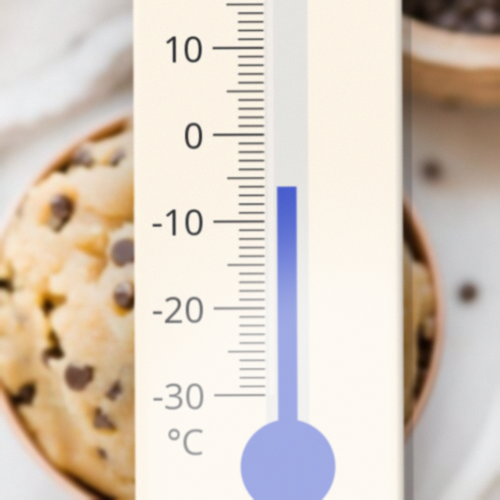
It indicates **-6** °C
